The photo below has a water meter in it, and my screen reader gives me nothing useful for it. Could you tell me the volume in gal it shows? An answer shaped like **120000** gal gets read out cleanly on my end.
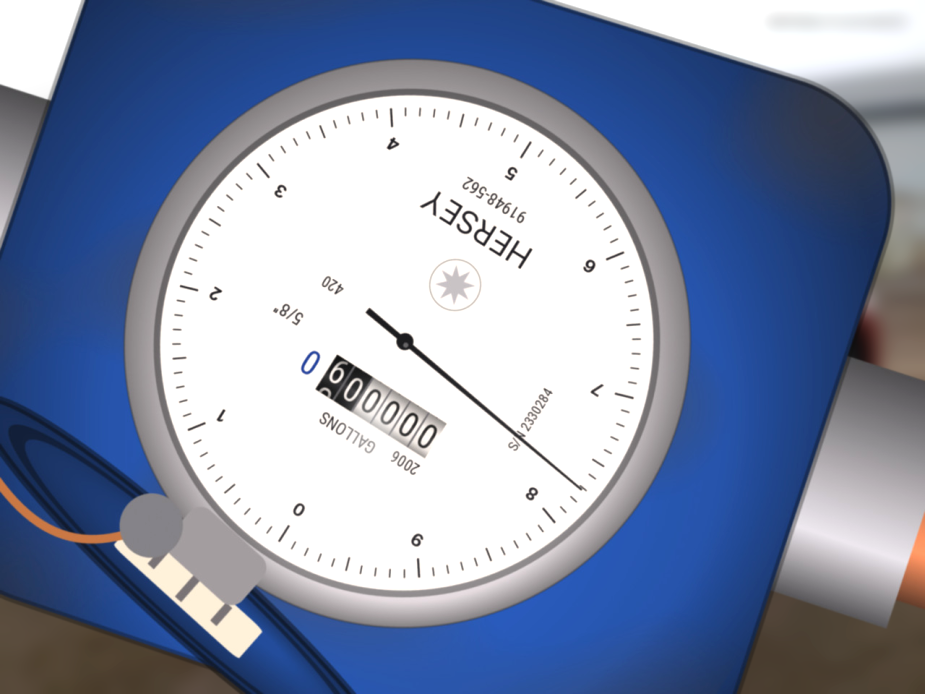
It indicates **87.7** gal
